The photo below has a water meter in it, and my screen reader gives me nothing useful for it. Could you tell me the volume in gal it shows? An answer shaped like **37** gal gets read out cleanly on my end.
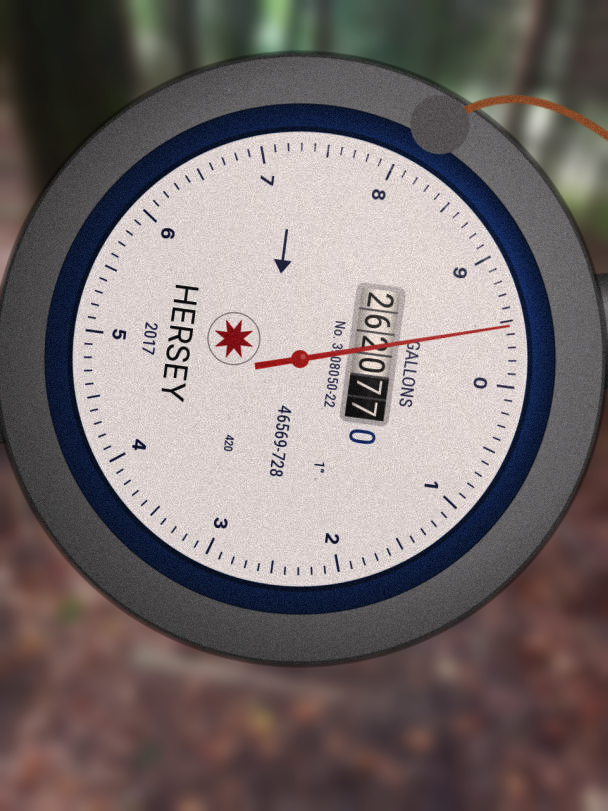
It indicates **2620769.5** gal
